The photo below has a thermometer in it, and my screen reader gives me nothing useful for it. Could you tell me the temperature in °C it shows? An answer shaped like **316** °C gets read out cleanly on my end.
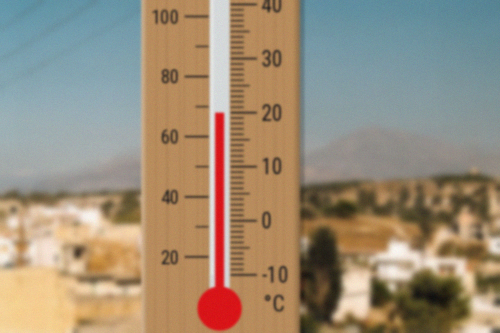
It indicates **20** °C
